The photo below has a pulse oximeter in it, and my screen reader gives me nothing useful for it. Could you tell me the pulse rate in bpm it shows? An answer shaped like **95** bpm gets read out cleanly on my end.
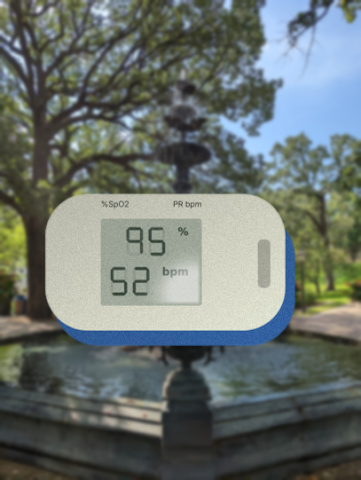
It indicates **52** bpm
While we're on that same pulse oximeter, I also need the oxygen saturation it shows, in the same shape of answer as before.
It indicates **95** %
